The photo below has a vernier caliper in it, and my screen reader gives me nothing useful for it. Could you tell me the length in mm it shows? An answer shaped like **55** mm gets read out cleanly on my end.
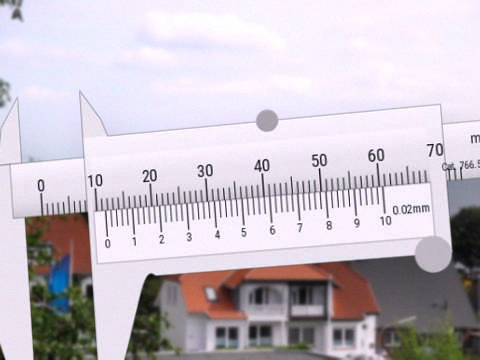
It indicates **11.6** mm
